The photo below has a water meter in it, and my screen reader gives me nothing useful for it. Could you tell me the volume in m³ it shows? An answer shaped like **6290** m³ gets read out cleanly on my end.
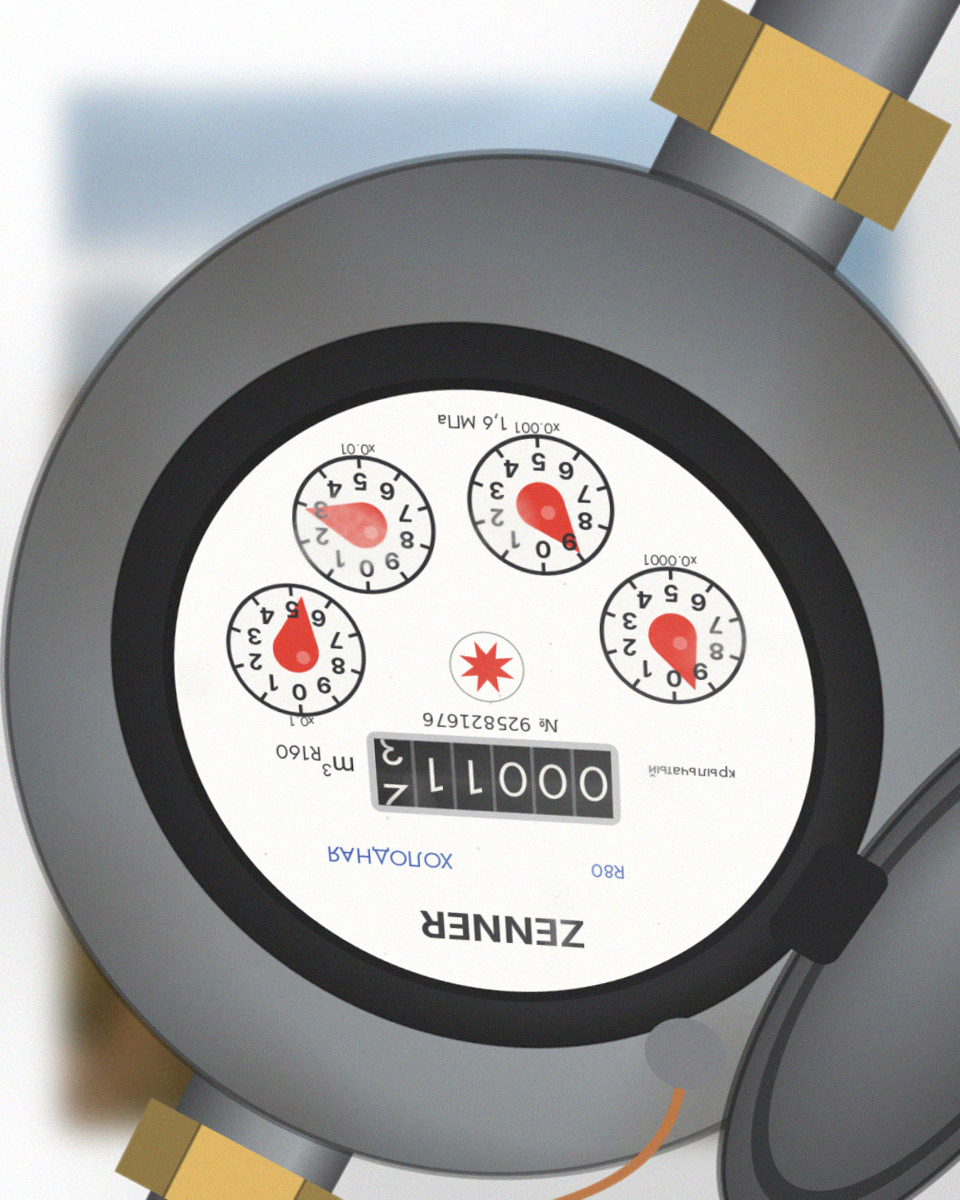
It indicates **112.5289** m³
